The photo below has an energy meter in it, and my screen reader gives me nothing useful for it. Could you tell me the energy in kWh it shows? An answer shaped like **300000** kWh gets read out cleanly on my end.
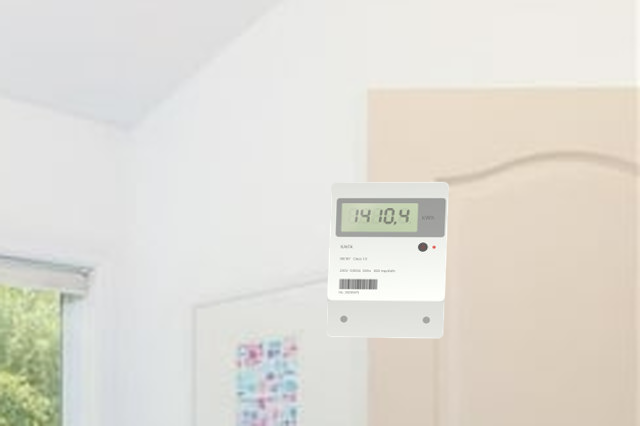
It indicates **1410.4** kWh
